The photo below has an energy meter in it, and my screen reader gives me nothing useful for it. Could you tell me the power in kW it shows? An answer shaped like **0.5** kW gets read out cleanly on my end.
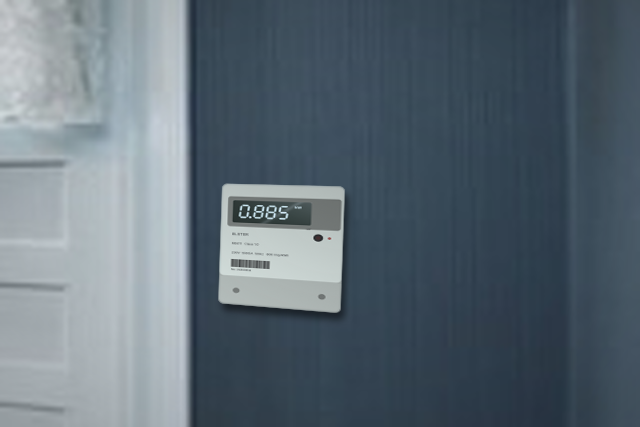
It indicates **0.885** kW
